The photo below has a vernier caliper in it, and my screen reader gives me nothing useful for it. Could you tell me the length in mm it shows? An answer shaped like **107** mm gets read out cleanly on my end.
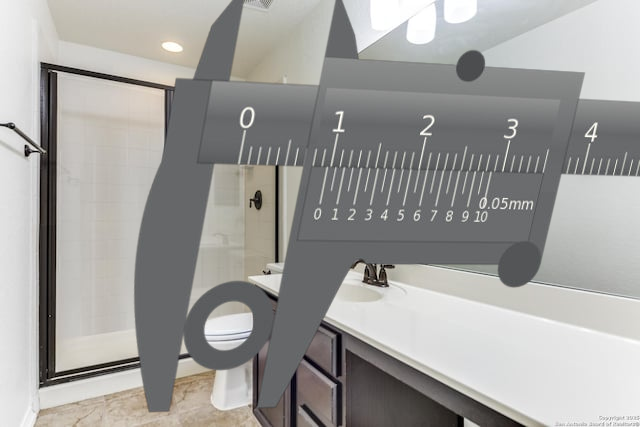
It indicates **9.6** mm
